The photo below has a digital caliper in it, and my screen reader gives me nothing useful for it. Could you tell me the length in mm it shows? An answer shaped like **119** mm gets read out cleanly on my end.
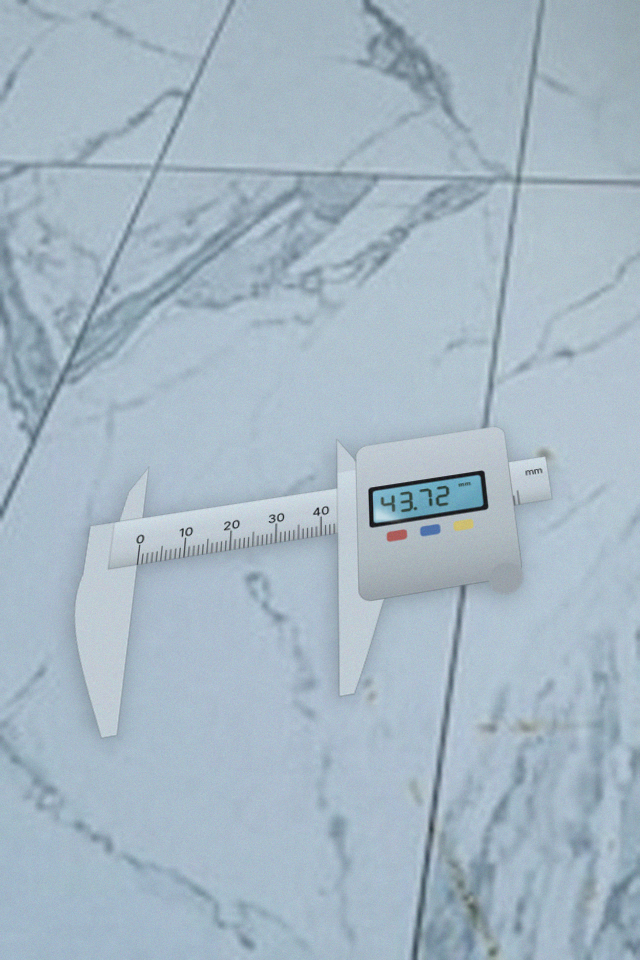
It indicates **43.72** mm
